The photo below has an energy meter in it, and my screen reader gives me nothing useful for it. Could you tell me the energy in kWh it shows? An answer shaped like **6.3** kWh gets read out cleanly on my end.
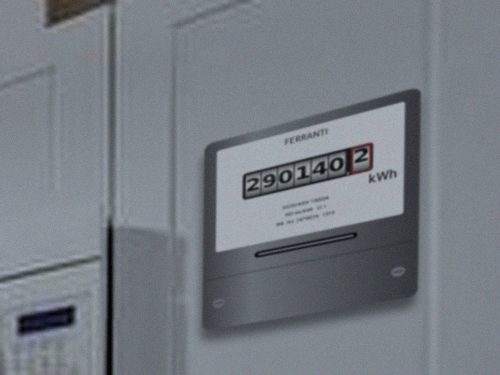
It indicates **290140.2** kWh
